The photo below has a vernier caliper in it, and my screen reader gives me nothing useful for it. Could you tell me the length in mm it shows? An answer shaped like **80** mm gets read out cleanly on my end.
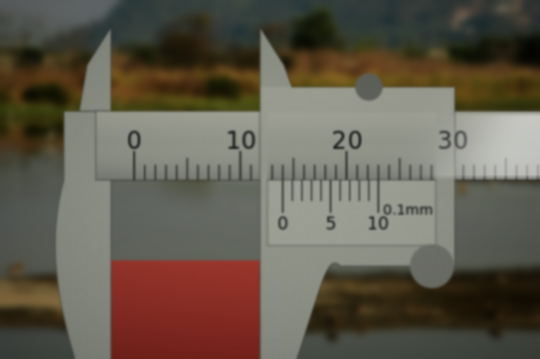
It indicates **14.0** mm
